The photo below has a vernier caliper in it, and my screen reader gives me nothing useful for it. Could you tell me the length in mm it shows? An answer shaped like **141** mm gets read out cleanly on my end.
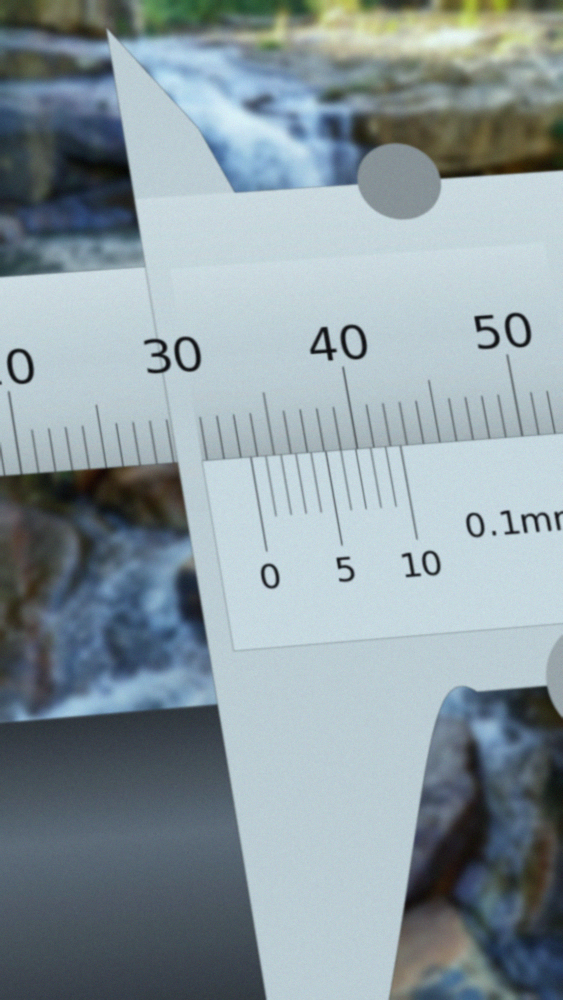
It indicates **33.6** mm
